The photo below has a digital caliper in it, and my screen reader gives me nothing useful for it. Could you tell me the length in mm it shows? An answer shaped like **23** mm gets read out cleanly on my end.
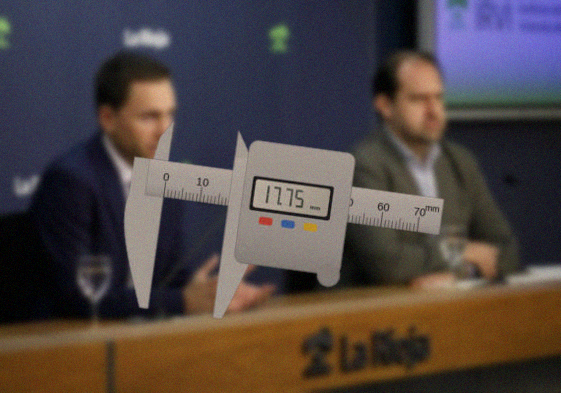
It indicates **17.75** mm
